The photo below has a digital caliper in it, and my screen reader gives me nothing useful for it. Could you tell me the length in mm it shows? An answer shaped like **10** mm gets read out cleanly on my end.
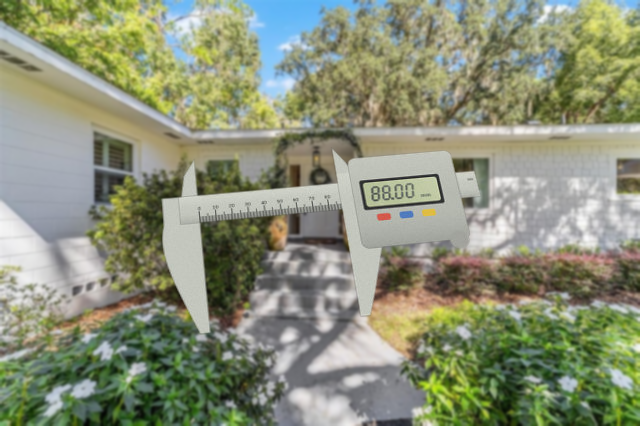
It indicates **88.00** mm
